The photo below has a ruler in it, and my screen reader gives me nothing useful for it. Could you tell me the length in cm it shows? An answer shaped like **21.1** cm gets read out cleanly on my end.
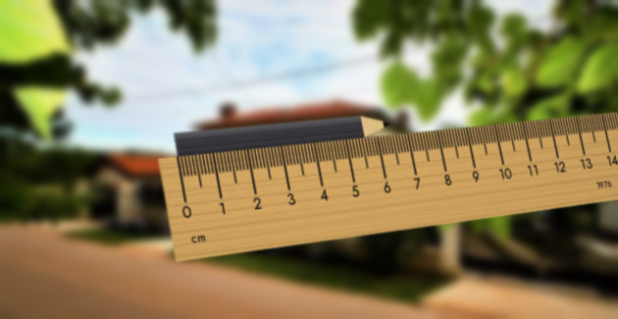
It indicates **6.5** cm
